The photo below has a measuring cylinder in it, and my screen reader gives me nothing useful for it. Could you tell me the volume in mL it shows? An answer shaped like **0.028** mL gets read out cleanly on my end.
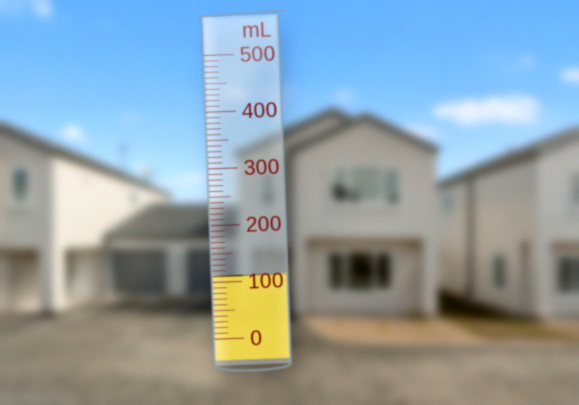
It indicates **110** mL
